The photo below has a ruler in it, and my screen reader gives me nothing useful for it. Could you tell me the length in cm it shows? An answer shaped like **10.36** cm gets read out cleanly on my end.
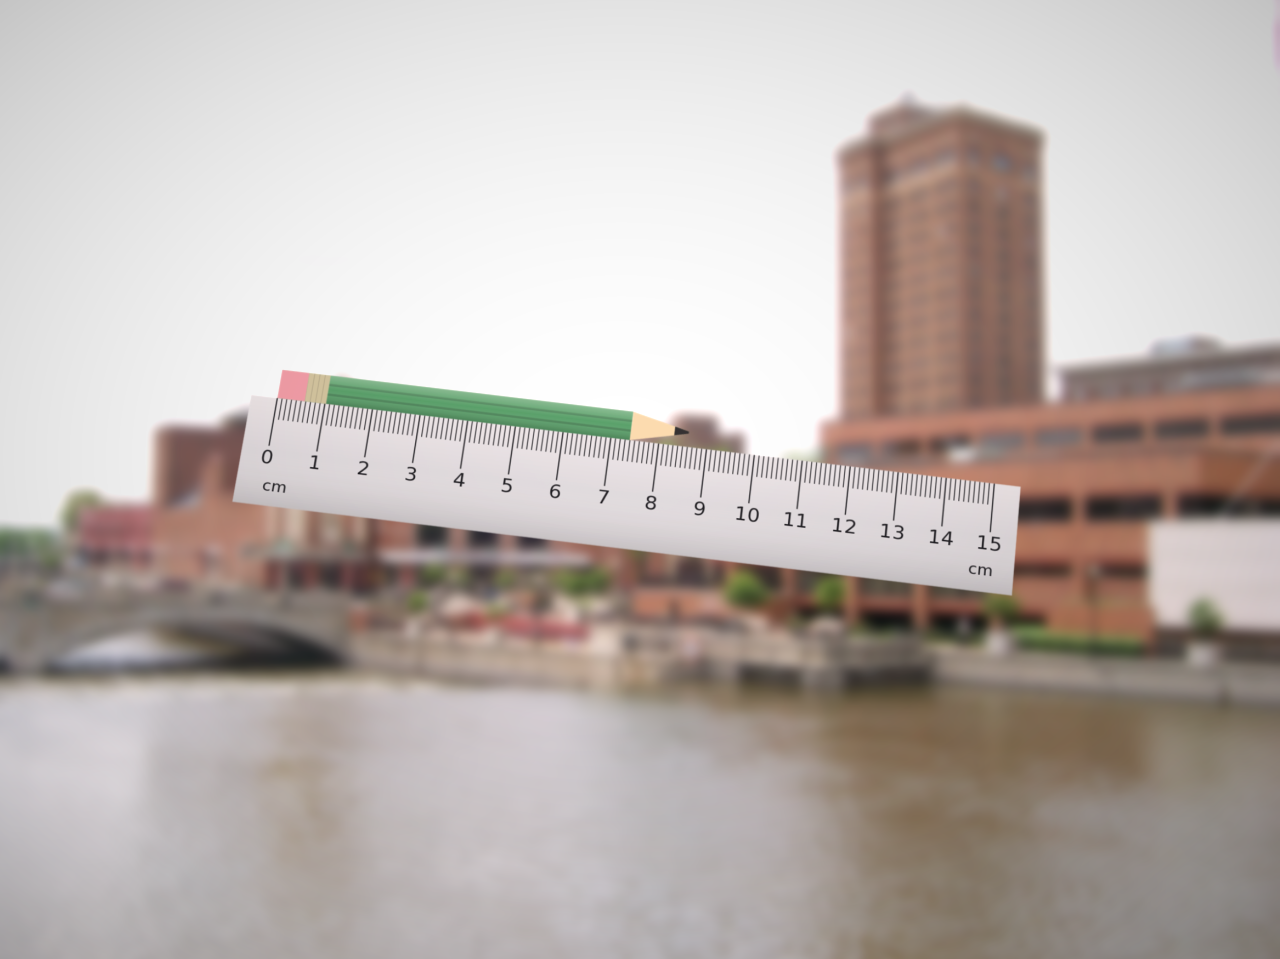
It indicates **8.6** cm
